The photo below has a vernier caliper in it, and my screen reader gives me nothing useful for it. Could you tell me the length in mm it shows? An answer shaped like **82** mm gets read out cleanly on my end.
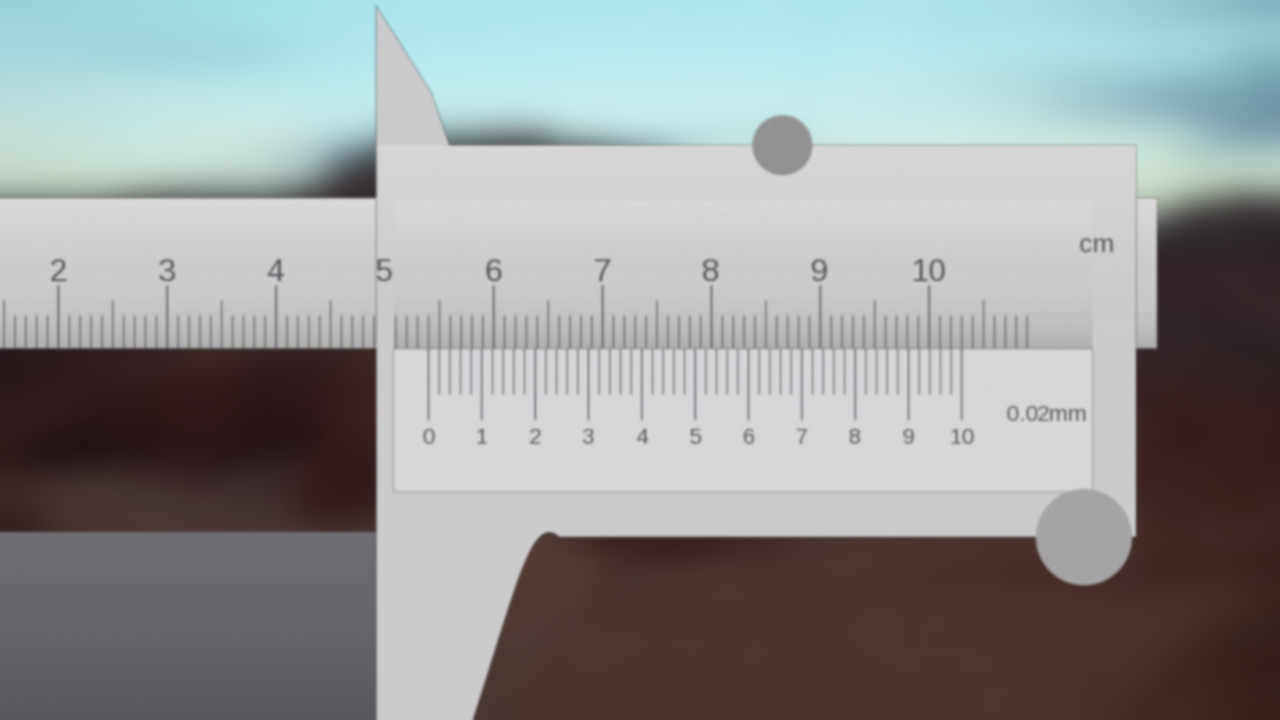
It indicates **54.0** mm
